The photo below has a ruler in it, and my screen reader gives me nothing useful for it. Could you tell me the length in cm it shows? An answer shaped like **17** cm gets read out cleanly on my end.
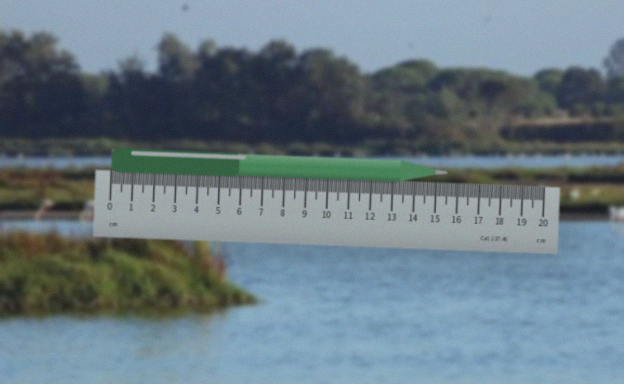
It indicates **15.5** cm
